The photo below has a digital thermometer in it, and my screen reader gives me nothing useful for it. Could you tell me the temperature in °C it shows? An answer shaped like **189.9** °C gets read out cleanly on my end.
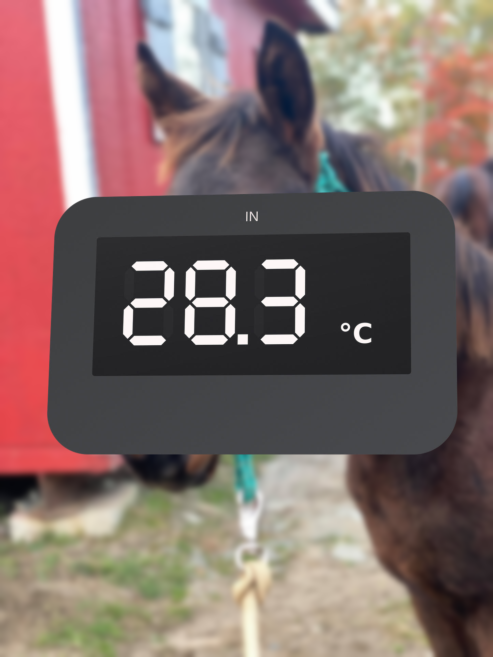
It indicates **28.3** °C
